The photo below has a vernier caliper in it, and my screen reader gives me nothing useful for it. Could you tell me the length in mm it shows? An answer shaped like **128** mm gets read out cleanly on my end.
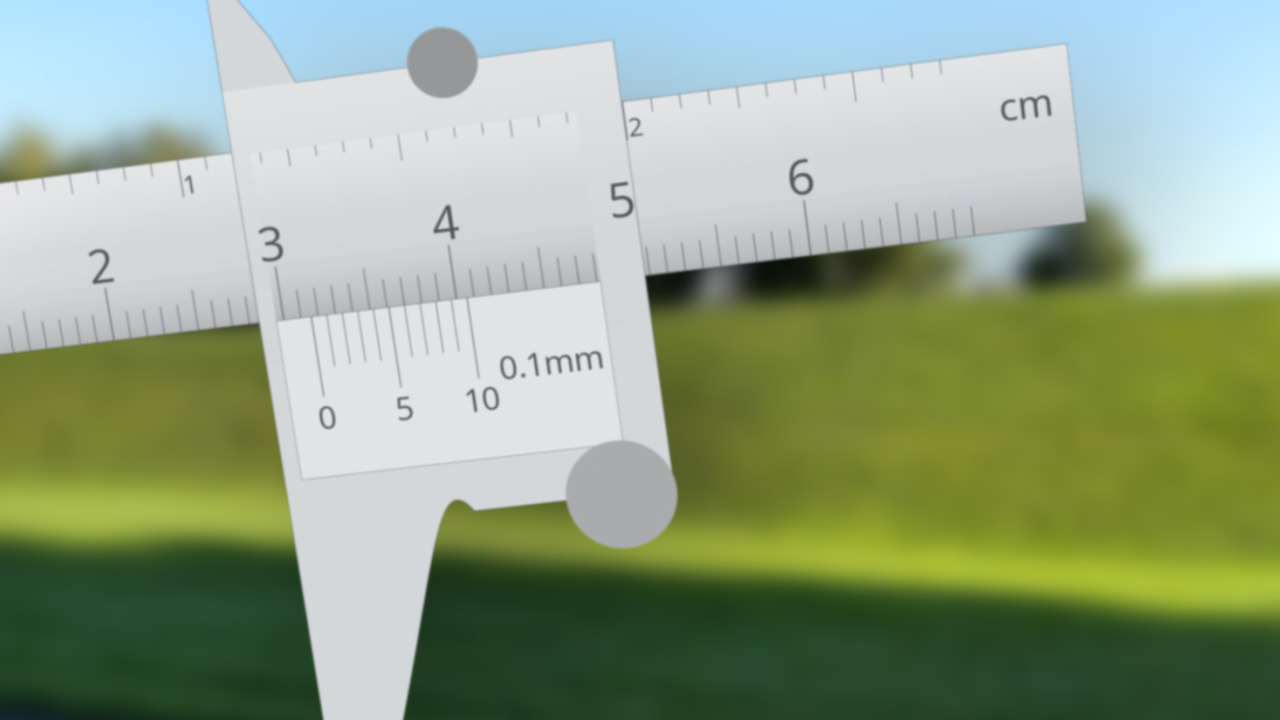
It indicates **31.6** mm
